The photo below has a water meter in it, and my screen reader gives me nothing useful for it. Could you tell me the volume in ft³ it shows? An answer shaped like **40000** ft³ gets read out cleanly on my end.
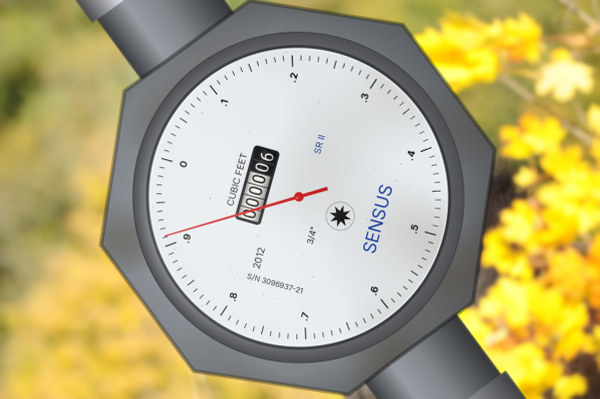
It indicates **5.91** ft³
